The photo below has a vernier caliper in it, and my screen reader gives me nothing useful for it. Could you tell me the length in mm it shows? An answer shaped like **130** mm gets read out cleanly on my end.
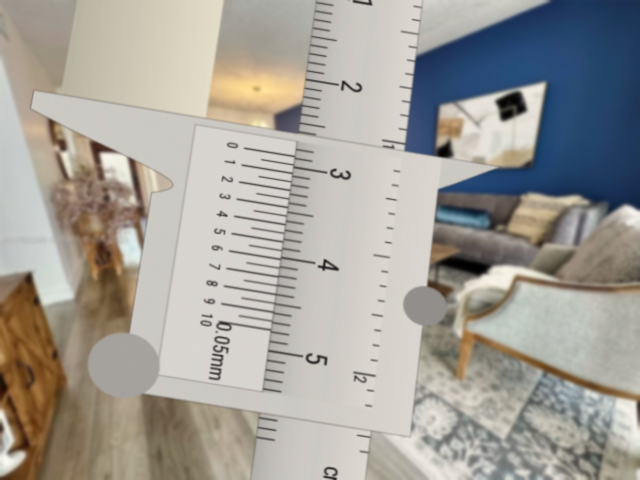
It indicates **28.8** mm
